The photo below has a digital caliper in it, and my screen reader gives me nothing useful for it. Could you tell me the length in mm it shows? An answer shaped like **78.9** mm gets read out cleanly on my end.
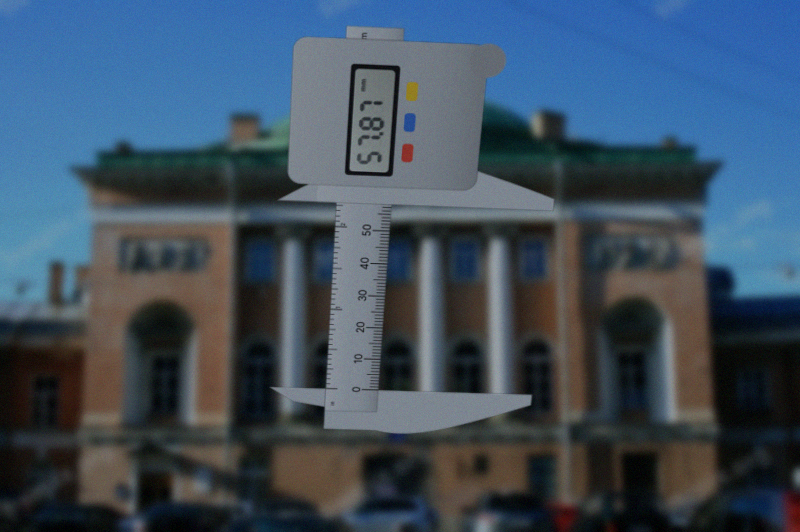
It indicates **57.87** mm
